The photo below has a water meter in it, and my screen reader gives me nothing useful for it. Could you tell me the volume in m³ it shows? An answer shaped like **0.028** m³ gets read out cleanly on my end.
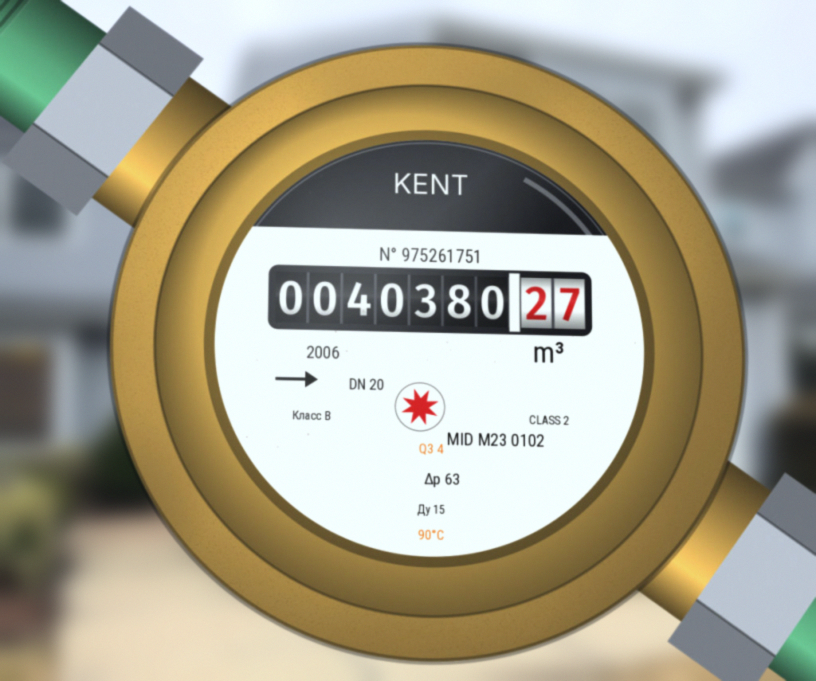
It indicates **40380.27** m³
